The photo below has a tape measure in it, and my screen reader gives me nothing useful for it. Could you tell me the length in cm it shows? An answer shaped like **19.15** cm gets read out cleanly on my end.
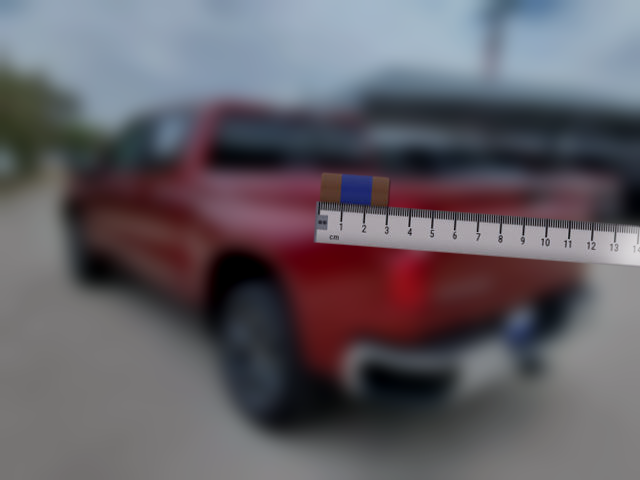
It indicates **3** cm
